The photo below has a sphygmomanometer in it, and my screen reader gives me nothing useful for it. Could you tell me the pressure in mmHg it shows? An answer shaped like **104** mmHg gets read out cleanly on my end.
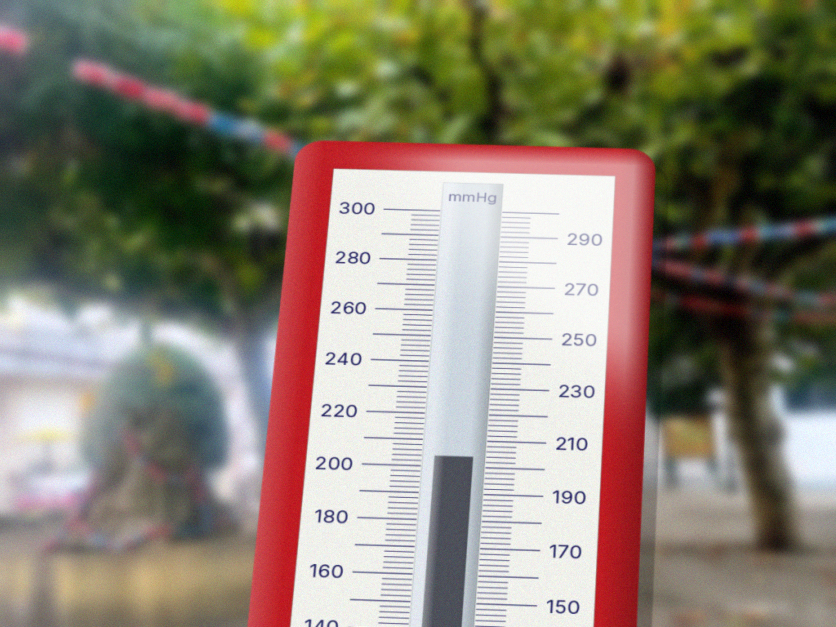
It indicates **204** mmHg
